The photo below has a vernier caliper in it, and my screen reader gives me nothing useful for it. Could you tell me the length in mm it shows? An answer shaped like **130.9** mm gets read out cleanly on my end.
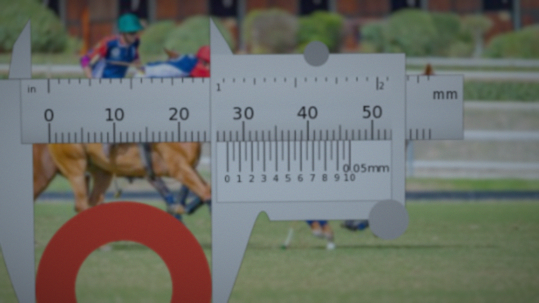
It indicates **27.5** mm
